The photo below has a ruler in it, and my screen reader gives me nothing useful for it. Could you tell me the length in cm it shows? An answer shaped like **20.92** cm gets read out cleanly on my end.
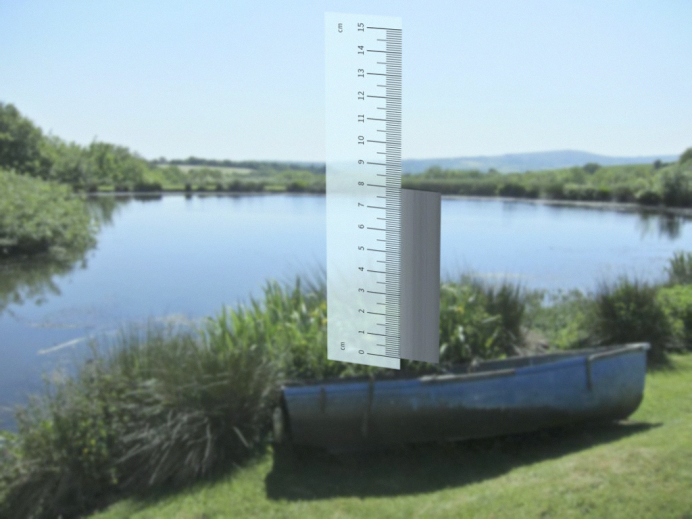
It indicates **8** cm
